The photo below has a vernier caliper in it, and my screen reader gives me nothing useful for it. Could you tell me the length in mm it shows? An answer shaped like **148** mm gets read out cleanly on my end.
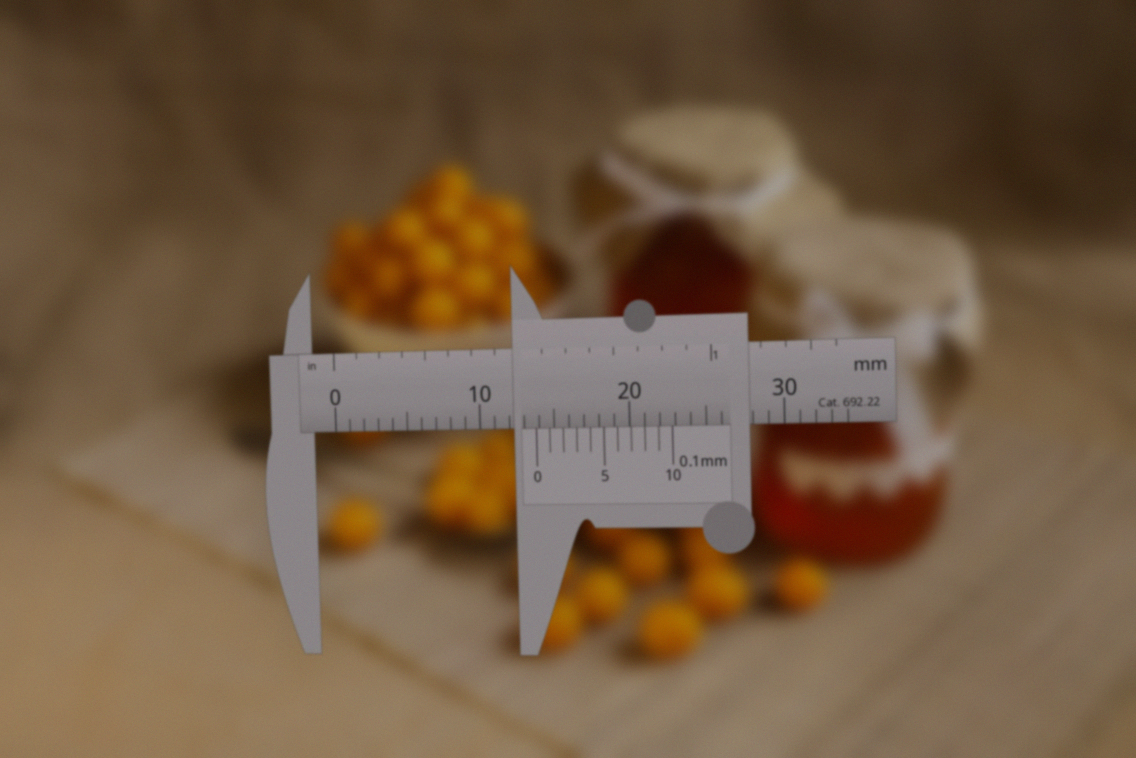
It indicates **13.8** mm
